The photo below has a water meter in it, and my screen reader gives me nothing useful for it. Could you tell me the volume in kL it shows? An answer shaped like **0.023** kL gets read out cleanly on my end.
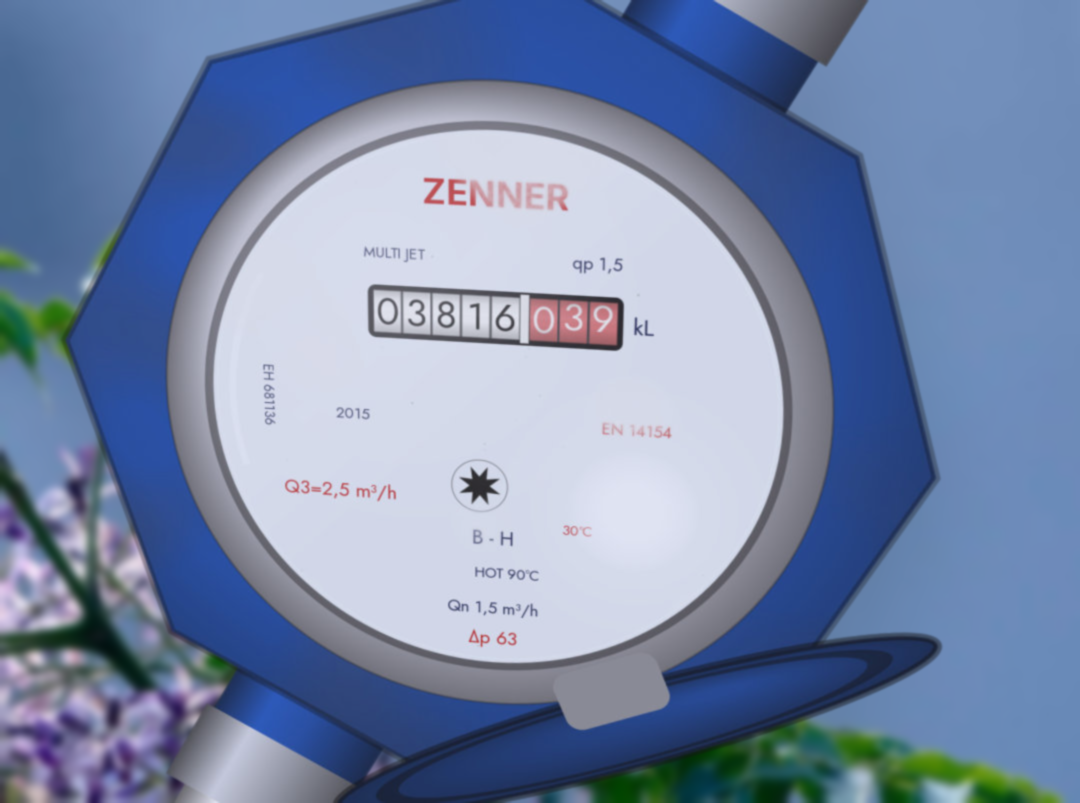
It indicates **3816.039** kL
